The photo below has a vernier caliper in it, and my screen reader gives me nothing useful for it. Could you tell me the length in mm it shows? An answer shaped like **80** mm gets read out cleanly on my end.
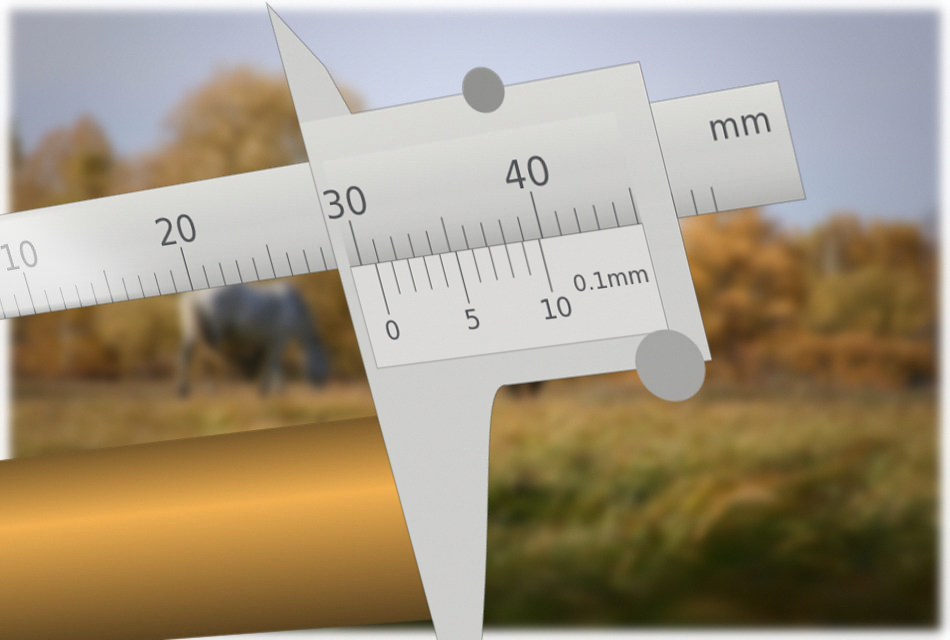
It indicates **30.8** mm
